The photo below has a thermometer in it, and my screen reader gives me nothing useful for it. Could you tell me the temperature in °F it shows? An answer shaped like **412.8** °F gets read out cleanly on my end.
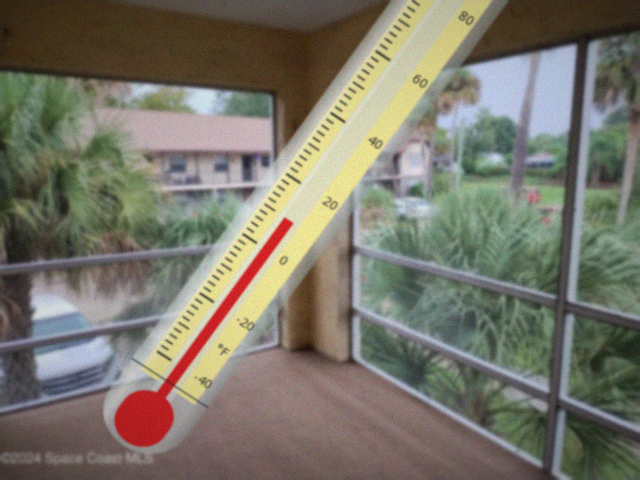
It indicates **10** °F
